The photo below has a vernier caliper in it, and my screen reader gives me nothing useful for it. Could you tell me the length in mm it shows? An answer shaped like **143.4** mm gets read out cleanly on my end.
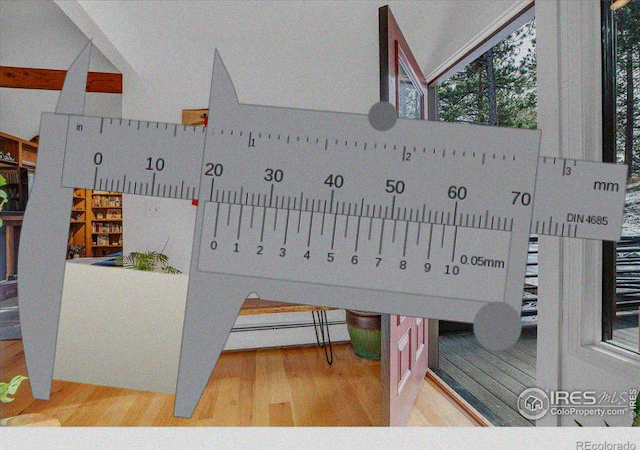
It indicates **21.4** mm
